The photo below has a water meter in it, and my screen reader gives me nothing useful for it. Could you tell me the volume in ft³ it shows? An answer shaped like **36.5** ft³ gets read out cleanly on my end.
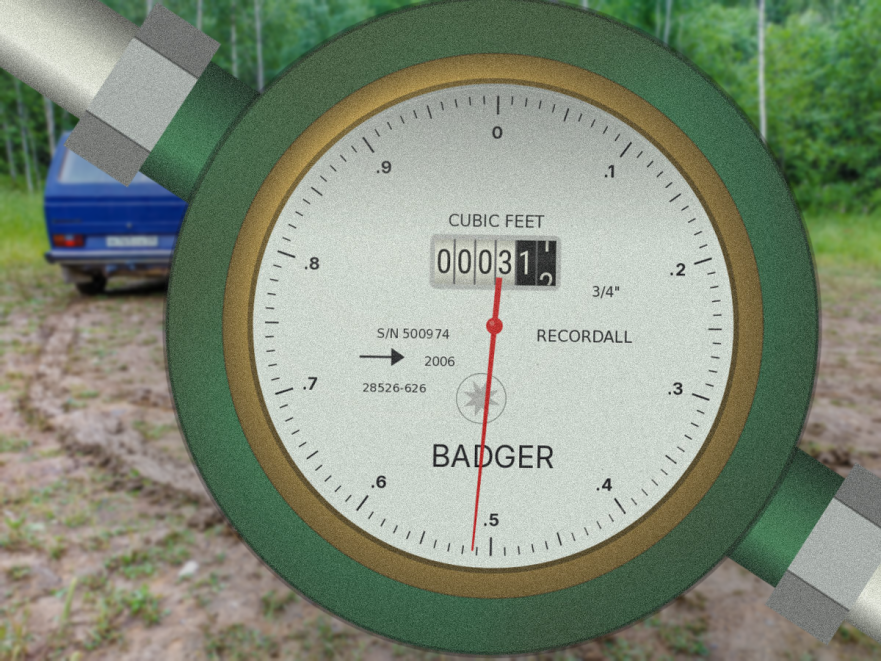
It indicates **311.51** ft³
